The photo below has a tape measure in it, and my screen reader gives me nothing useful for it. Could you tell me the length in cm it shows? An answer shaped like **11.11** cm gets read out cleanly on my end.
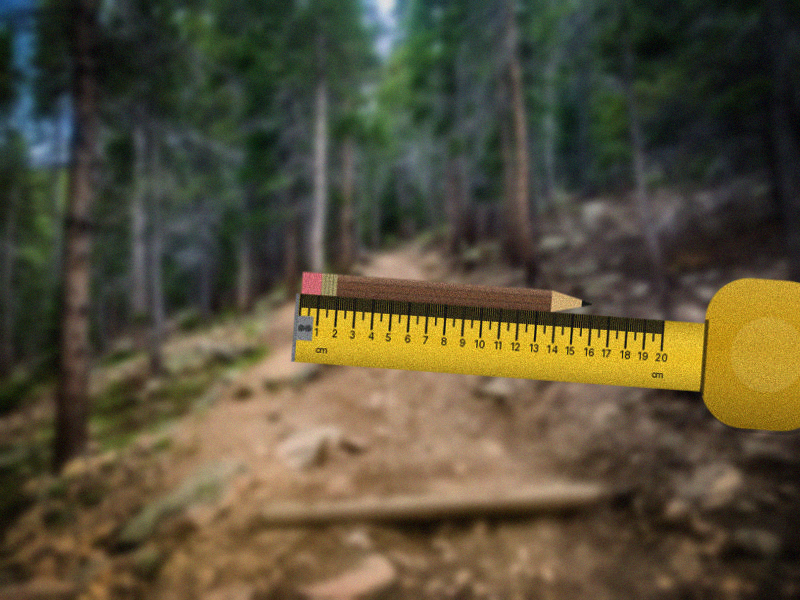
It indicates **16** cm
